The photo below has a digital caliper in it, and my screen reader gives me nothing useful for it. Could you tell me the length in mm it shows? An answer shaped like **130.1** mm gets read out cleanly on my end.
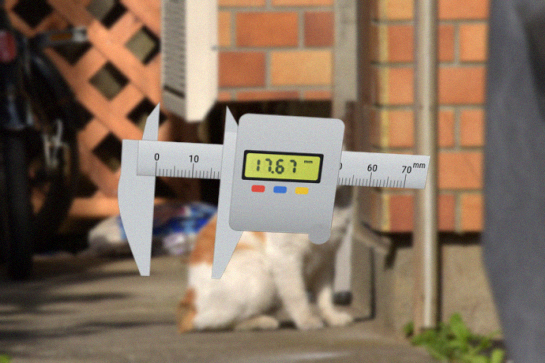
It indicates **17.67** mm
